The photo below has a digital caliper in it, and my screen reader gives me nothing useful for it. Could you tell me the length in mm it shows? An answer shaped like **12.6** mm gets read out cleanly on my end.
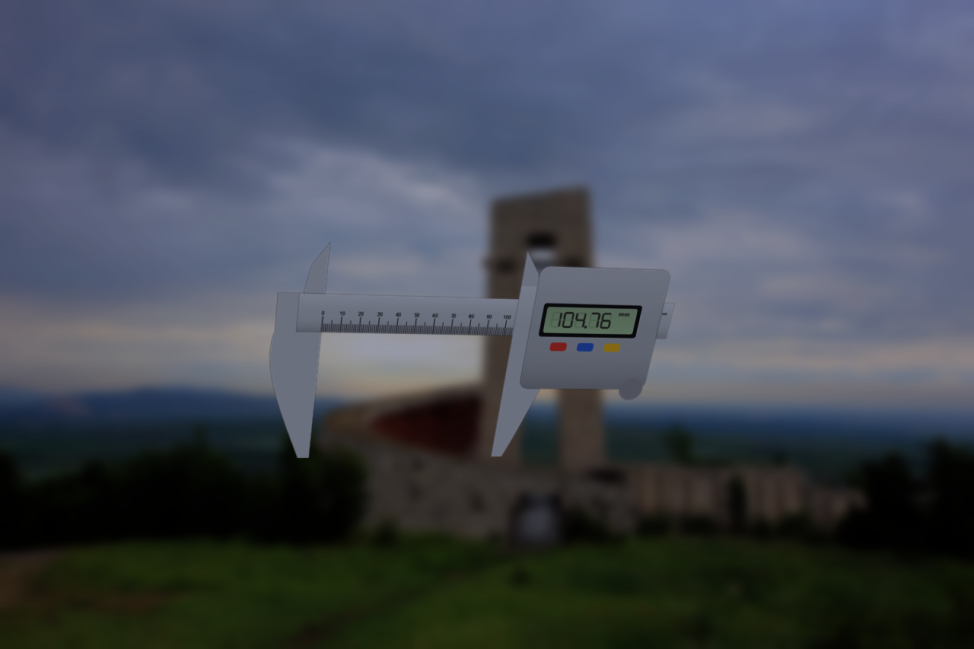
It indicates **104.76** mm
